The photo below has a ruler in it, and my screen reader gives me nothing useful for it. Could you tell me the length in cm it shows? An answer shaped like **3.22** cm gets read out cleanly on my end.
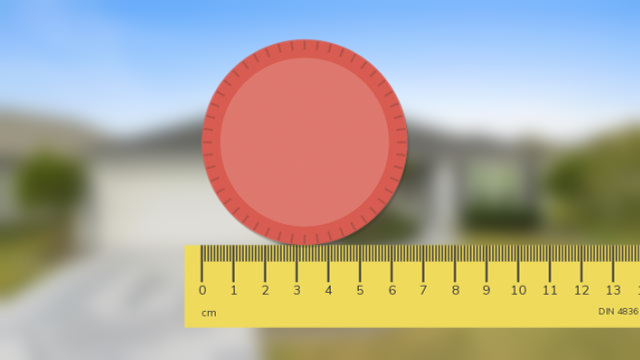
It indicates **6.5** cm
